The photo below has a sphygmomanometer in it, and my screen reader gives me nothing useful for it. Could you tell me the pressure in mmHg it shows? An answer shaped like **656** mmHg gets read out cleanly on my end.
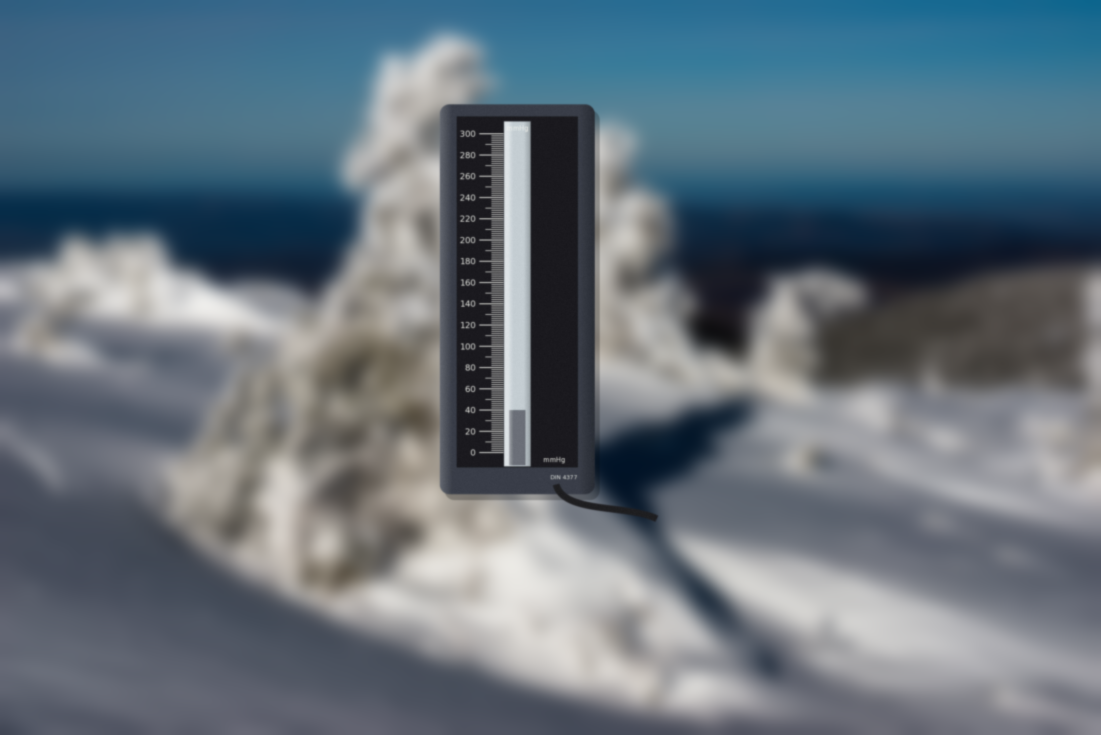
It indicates **40** mmHg
